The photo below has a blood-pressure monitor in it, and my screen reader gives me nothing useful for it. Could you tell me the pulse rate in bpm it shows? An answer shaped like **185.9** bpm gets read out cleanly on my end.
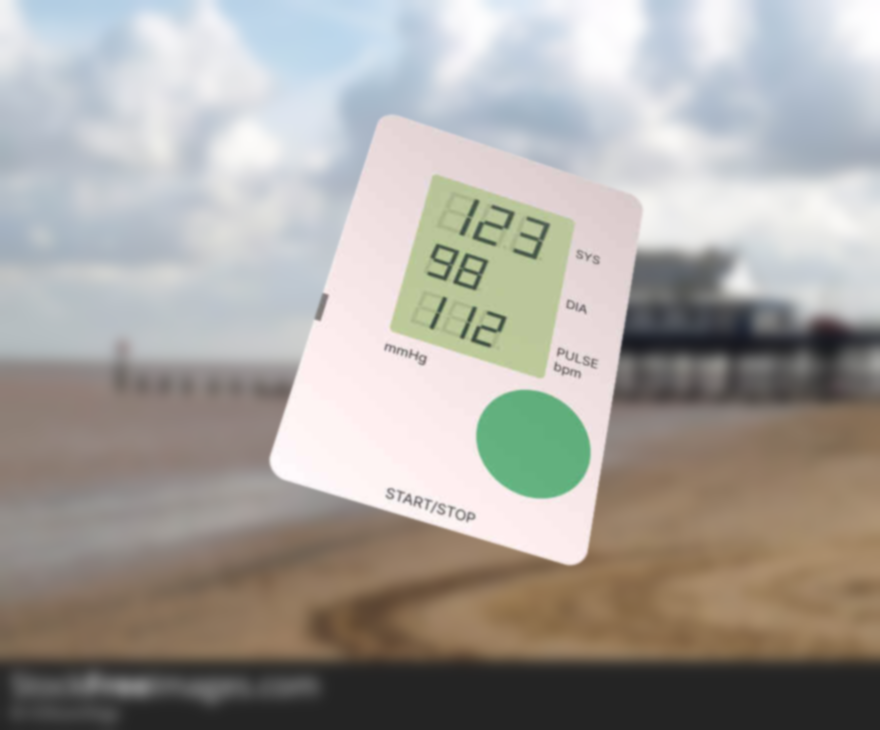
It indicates **112** bpm
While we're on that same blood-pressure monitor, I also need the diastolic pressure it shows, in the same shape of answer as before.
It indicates **98** mmHg
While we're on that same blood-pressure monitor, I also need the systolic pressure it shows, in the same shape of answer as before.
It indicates **123** mmHg
